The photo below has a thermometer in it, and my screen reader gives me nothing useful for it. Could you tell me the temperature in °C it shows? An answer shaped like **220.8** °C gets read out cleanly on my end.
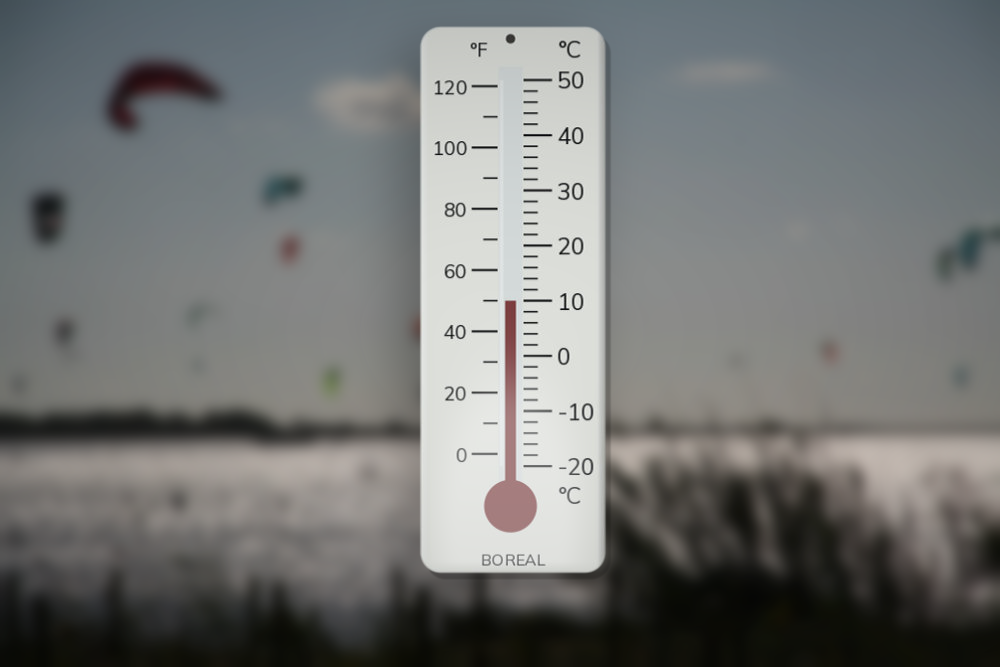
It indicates **10** °C
